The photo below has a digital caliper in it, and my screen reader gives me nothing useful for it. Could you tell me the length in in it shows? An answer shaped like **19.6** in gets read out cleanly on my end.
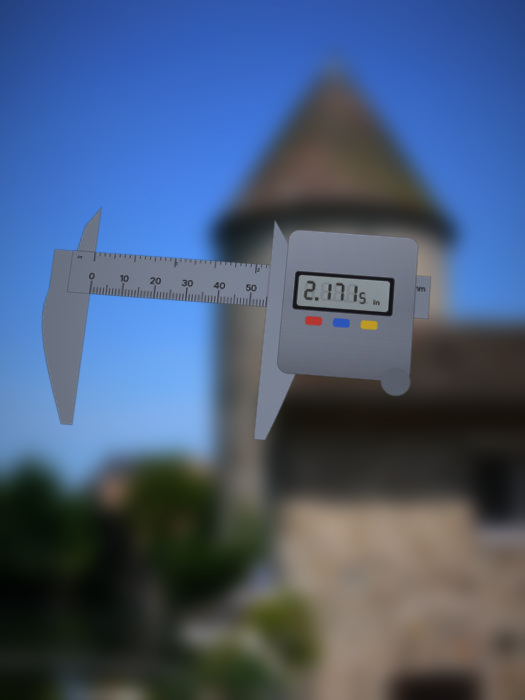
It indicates **2.1715** in
